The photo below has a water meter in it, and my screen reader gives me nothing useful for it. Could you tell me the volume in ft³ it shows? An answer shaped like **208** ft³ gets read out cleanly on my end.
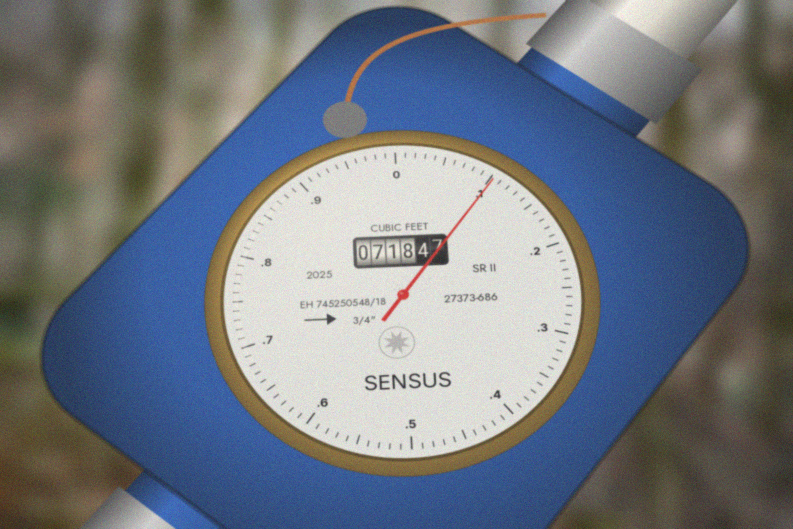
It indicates **71847.10** ft³
